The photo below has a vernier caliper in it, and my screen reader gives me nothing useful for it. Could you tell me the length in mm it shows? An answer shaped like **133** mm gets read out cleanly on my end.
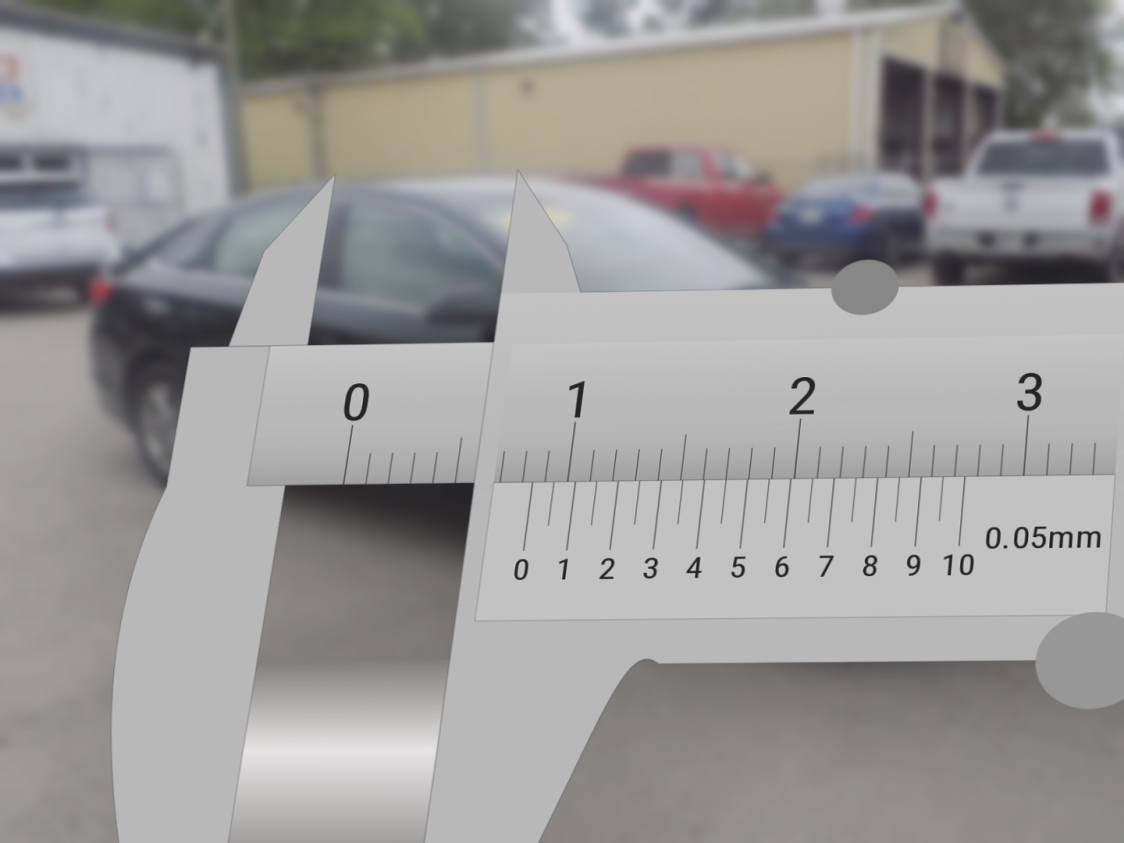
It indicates **8.45** mm
